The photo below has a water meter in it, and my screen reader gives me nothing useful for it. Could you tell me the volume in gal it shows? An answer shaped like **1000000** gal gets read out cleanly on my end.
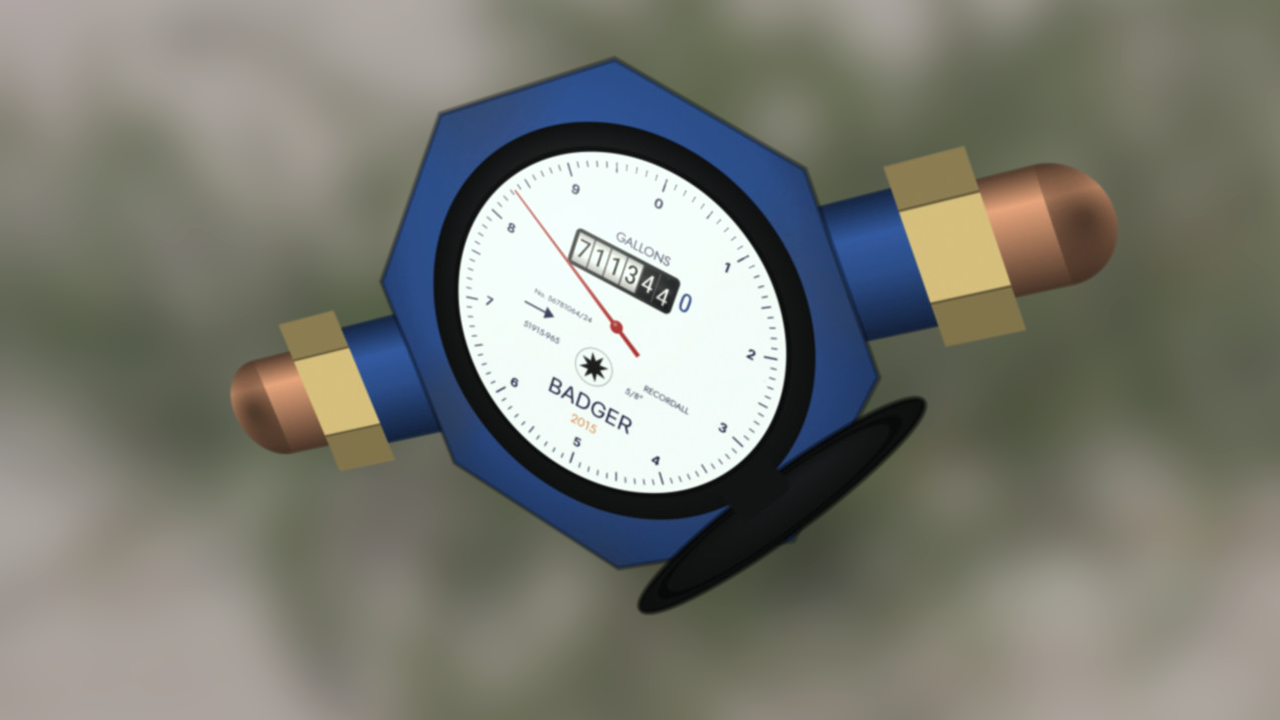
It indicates **7113438.3** gal
